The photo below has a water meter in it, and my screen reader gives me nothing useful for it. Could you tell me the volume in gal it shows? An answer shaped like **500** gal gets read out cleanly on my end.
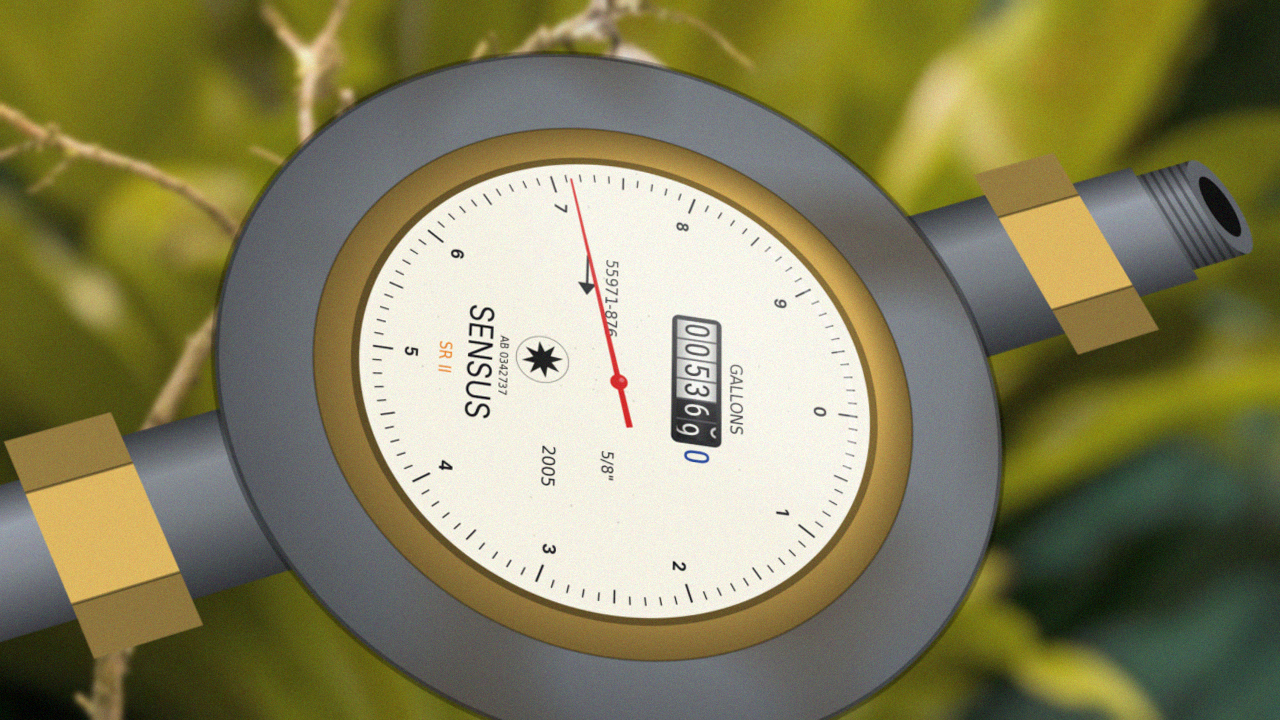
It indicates **53687.1** gal
